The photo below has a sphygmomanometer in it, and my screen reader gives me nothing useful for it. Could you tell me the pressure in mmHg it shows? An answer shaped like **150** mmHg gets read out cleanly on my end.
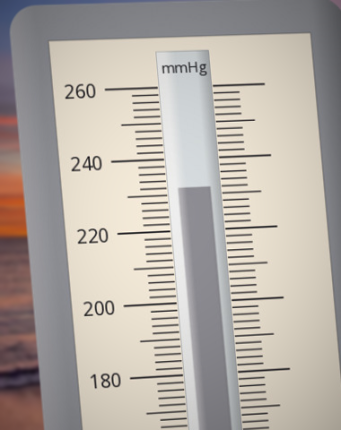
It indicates **232** mmHg
